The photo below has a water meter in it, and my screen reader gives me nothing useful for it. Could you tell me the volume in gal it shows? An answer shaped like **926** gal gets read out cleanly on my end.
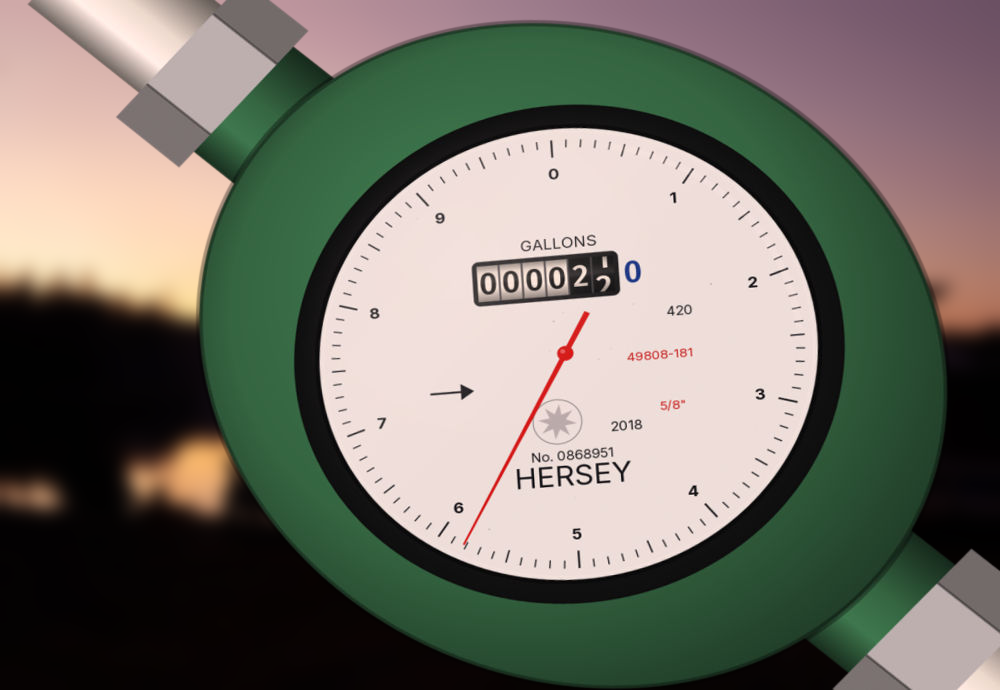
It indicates **215.8** gal
